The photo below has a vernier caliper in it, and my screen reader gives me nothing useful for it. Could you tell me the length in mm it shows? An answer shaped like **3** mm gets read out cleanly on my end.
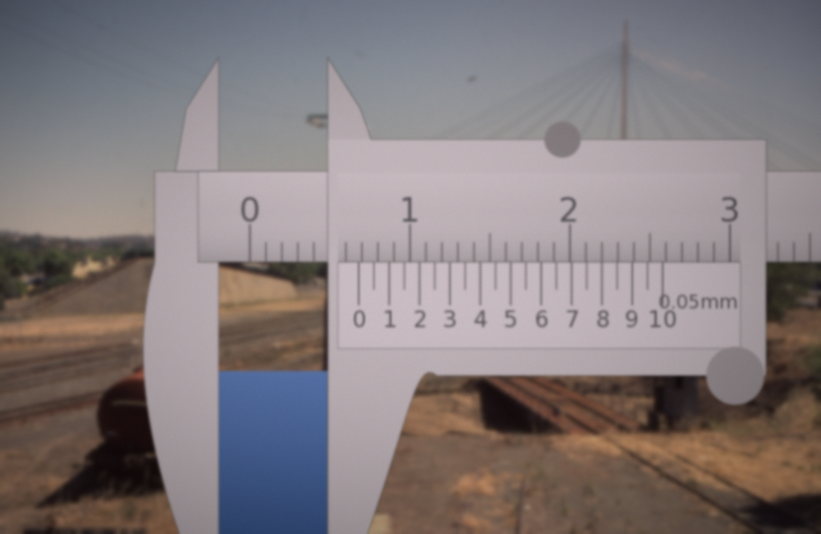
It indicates **6.8** mm
